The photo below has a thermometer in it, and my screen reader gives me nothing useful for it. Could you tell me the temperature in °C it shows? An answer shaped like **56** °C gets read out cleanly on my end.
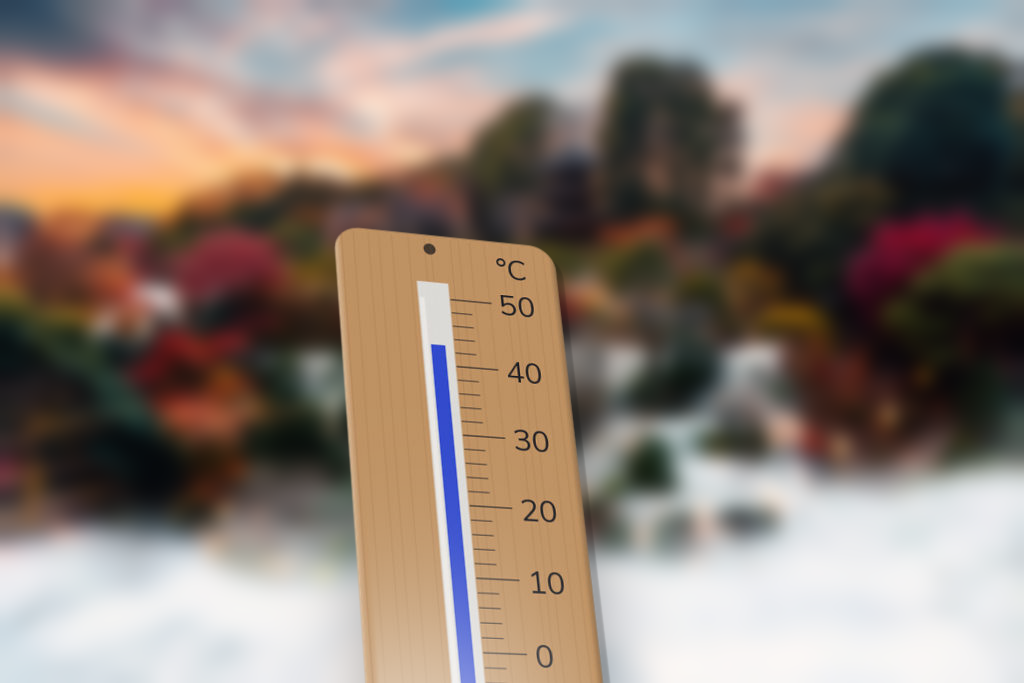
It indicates **43** °C
